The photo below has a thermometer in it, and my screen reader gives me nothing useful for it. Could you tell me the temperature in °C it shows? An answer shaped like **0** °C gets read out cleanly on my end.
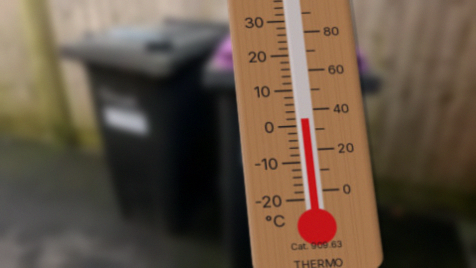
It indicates **2** °C
